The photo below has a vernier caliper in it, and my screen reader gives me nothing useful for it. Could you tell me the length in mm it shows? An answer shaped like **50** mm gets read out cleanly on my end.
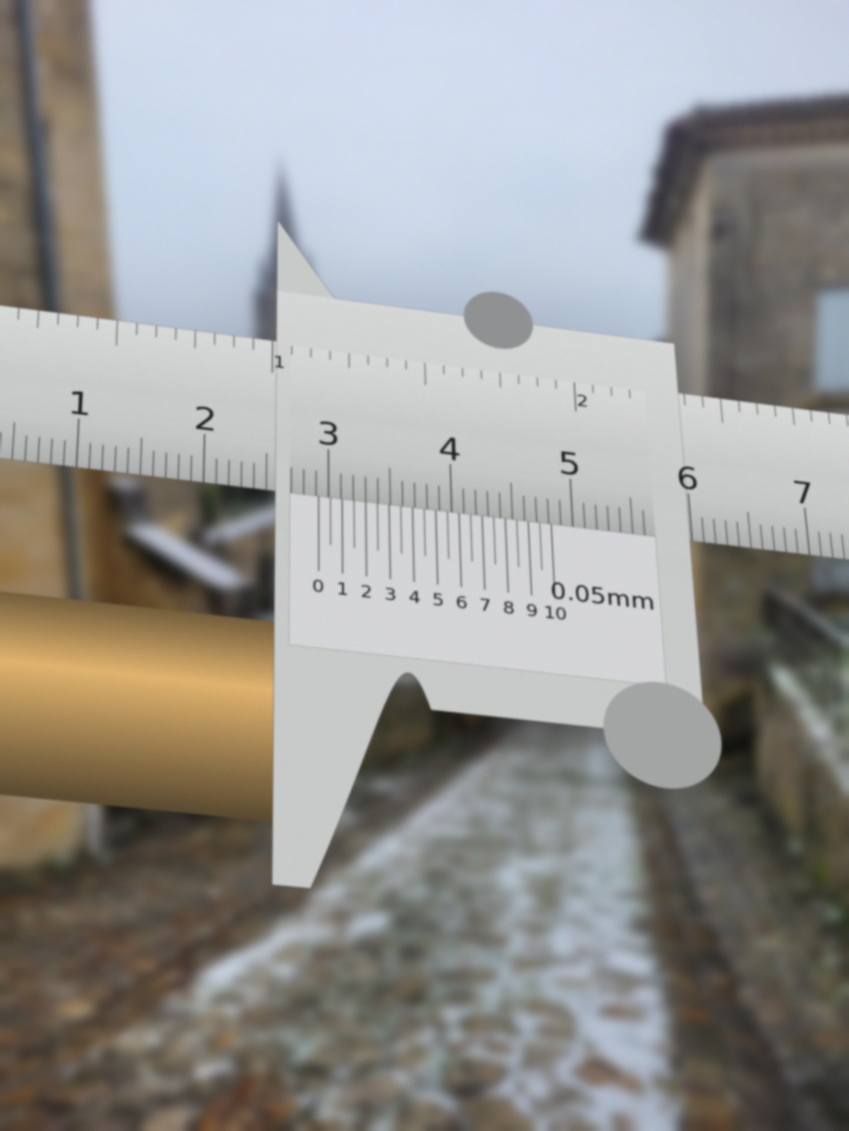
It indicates **29.2** mm
